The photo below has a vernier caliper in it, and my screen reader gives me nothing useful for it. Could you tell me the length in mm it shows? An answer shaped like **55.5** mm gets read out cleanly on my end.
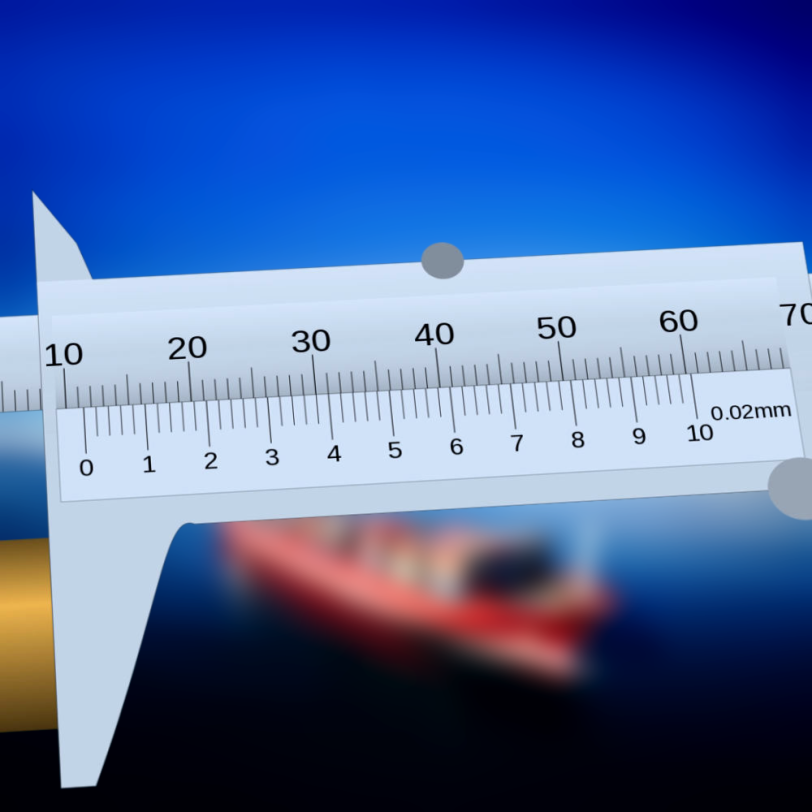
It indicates **11.4** mm
